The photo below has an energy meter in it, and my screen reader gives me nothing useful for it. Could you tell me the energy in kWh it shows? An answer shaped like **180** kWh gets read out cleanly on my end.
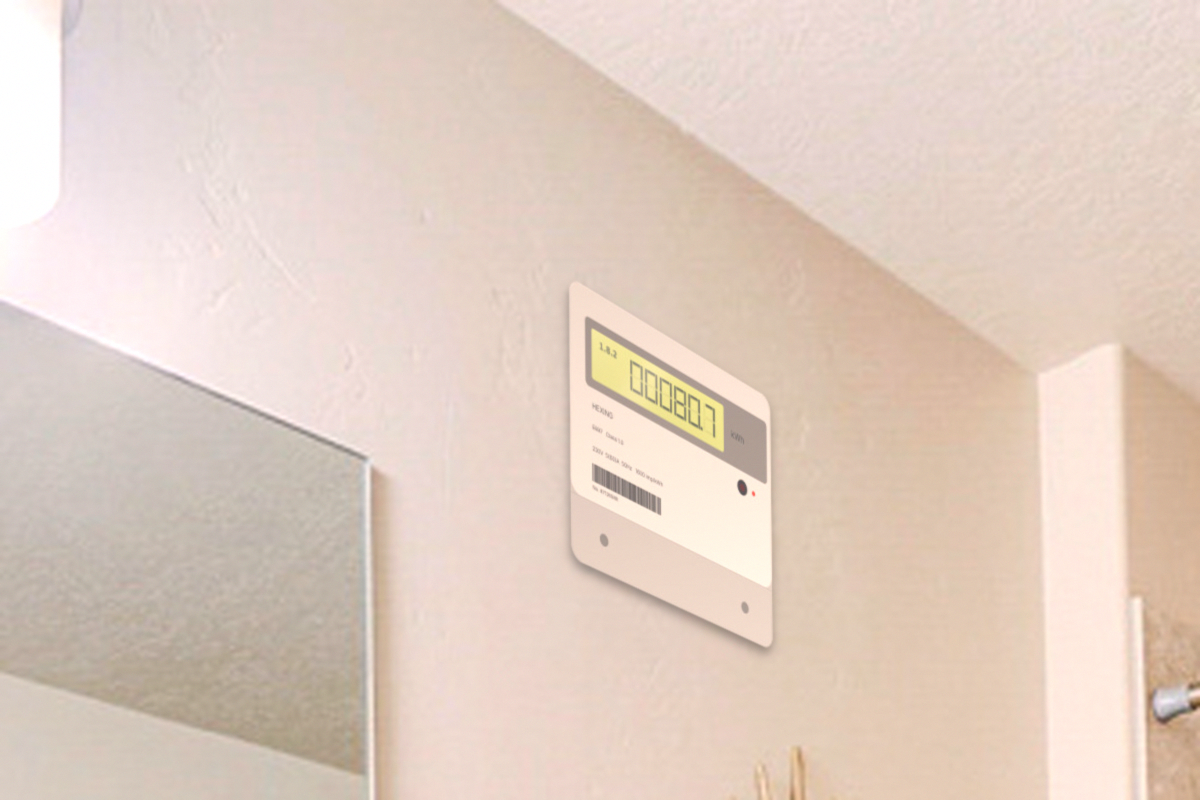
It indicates **80.7** kWh
